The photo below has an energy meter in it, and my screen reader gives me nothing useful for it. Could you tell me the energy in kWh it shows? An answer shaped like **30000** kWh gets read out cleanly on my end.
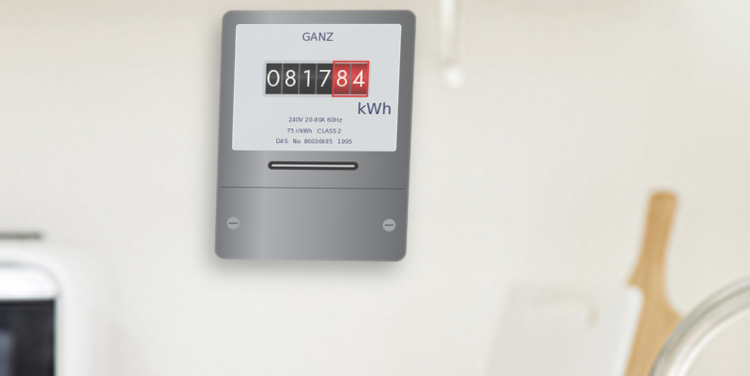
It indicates **817.84** kWh
